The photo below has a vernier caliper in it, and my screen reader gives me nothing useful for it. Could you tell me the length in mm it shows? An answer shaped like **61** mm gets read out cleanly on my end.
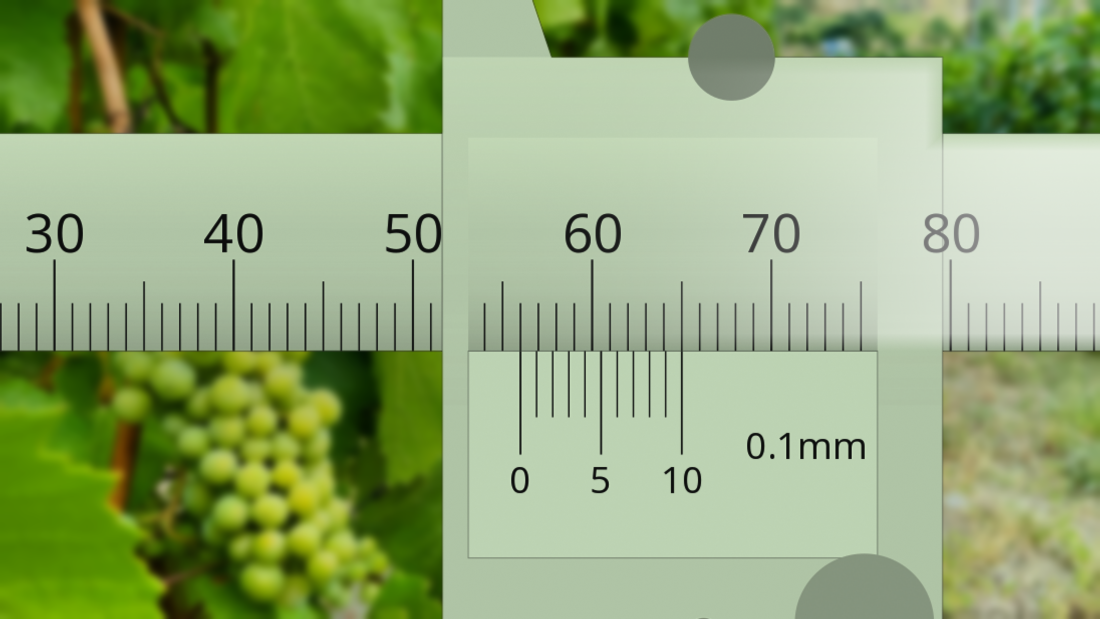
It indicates **56.0** mm
